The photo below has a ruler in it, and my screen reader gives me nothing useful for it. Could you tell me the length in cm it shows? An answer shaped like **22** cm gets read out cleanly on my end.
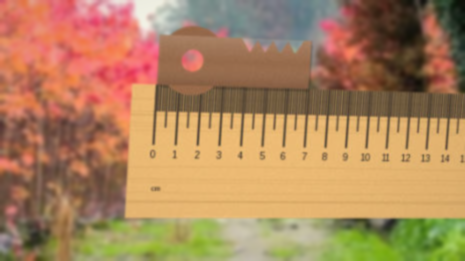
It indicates **7** cm
